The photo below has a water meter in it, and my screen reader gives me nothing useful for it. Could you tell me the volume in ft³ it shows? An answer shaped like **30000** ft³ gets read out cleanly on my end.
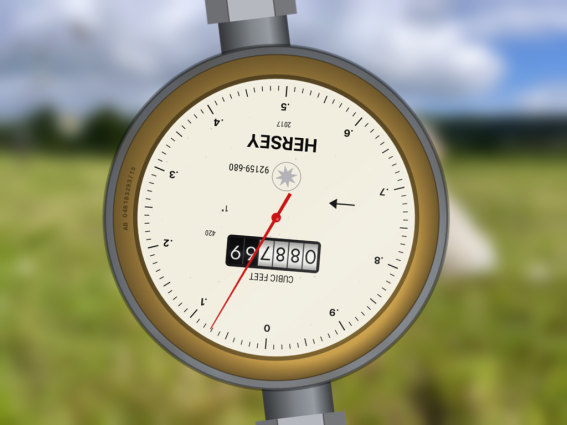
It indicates **88769.07** ft³
